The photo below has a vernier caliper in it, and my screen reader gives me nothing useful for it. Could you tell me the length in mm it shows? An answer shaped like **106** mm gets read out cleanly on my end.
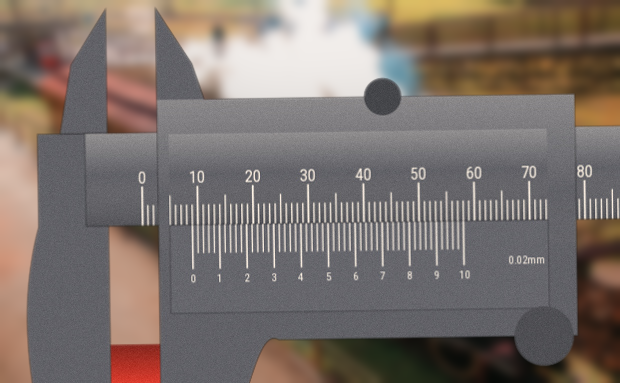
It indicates **9.0** mm
